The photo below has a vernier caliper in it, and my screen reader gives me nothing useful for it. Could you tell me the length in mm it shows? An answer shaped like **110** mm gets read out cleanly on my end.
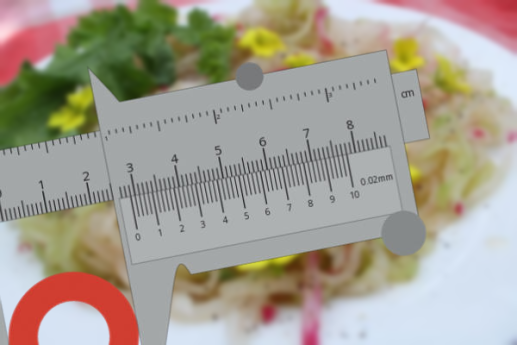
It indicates **29.0** mm
